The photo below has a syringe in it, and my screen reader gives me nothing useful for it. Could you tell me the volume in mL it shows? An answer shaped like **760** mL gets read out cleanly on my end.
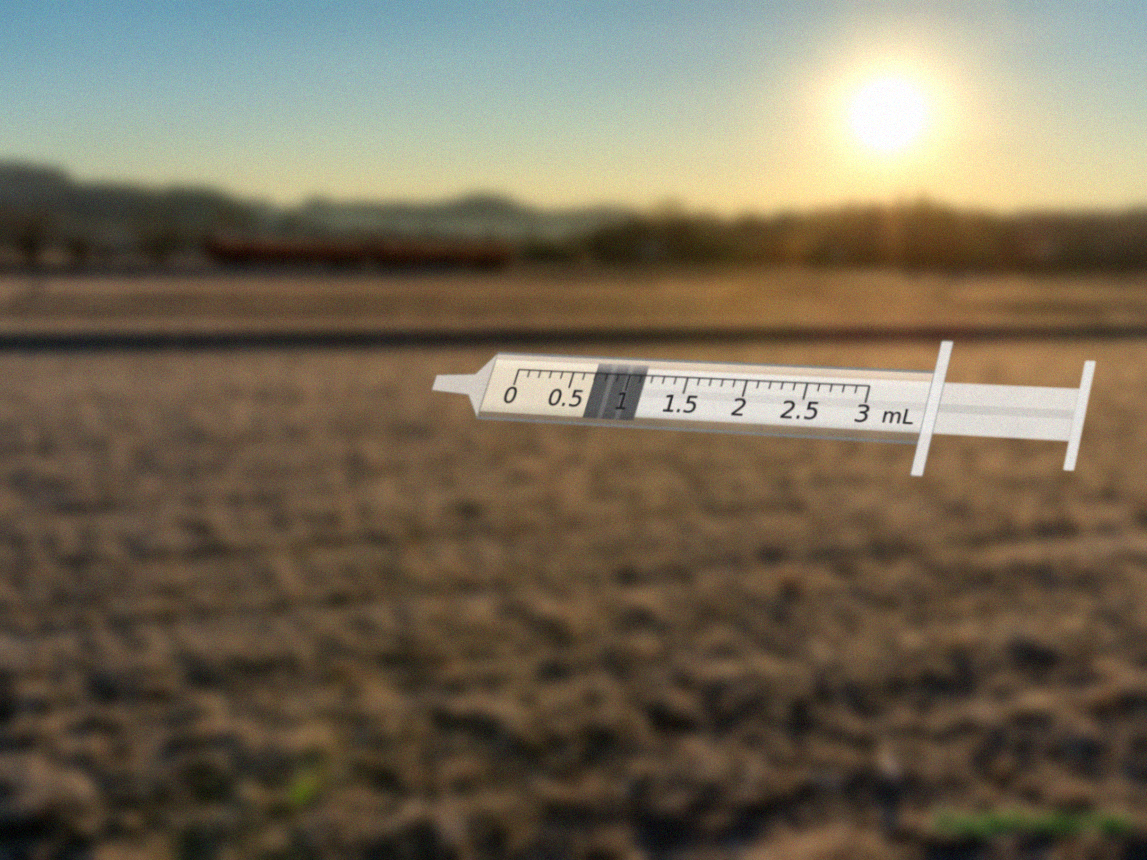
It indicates **0.7** mL
